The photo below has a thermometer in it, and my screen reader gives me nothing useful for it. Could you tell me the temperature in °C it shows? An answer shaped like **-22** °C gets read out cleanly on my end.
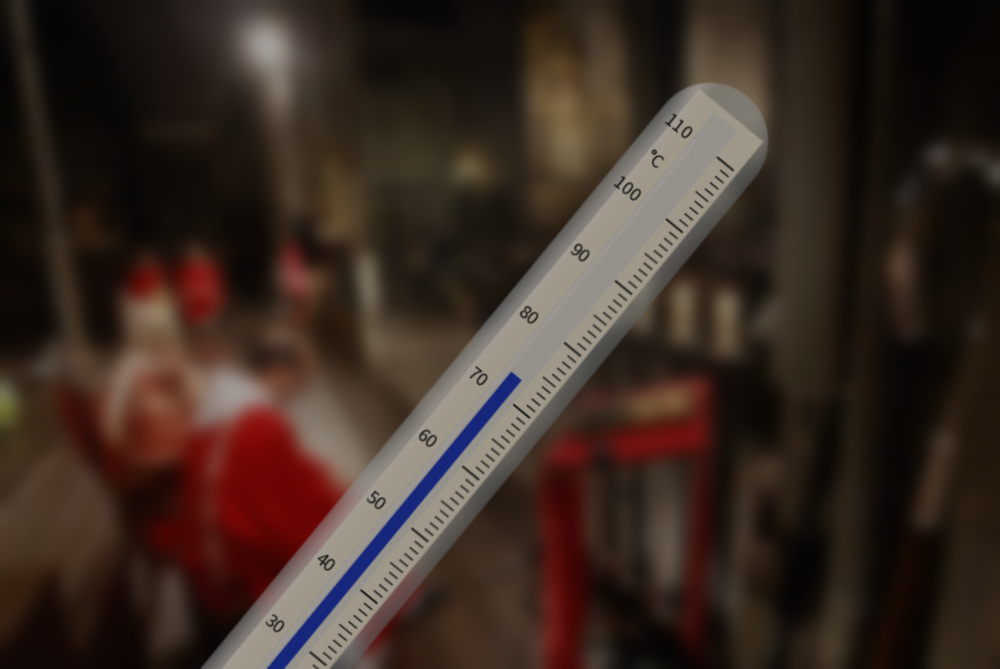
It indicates **73** °C
